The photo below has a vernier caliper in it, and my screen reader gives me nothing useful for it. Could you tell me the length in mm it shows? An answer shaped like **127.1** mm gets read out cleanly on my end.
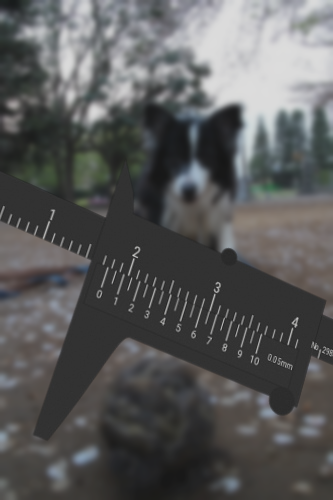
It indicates **17.6** mm
